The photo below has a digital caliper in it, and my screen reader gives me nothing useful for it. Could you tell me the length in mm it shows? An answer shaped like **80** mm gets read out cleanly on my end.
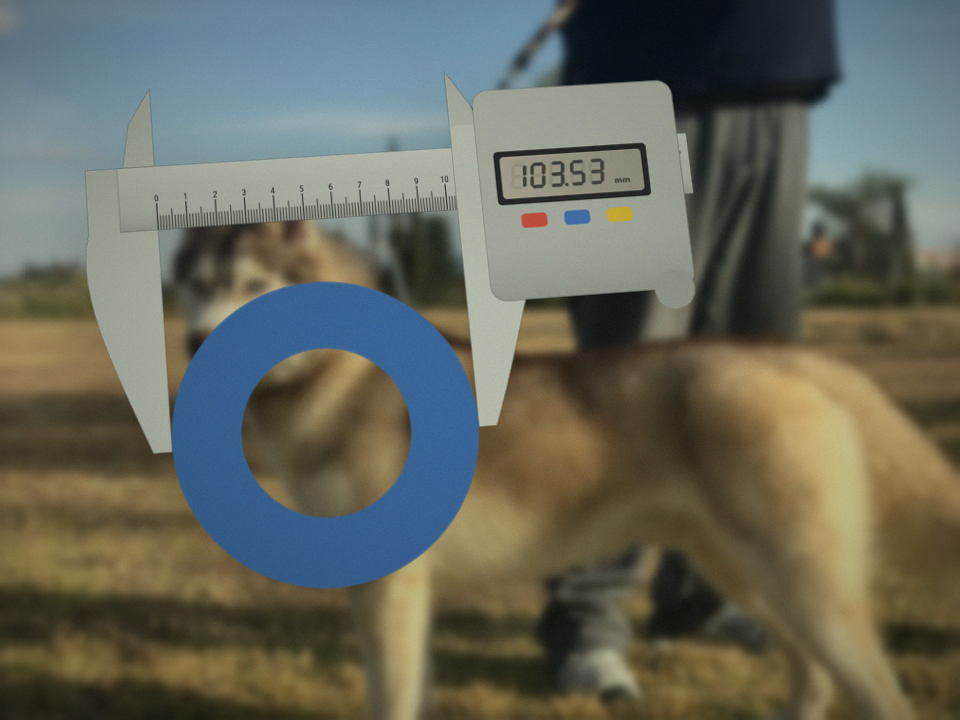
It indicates **103.53** mm
